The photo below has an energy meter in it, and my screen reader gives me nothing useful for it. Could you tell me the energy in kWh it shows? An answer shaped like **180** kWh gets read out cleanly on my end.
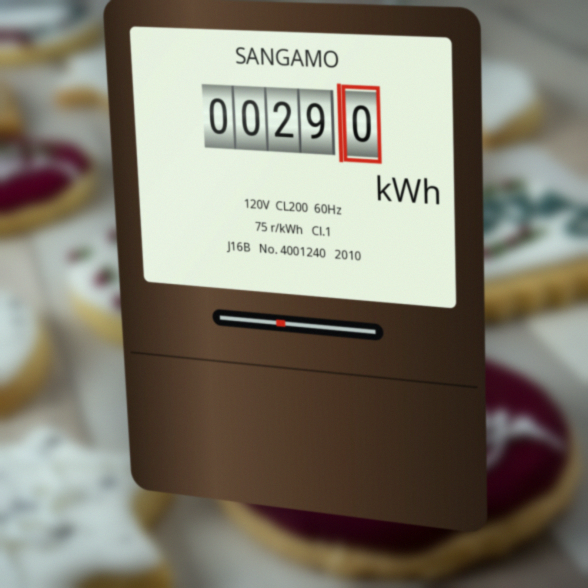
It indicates **29.0** kWh
